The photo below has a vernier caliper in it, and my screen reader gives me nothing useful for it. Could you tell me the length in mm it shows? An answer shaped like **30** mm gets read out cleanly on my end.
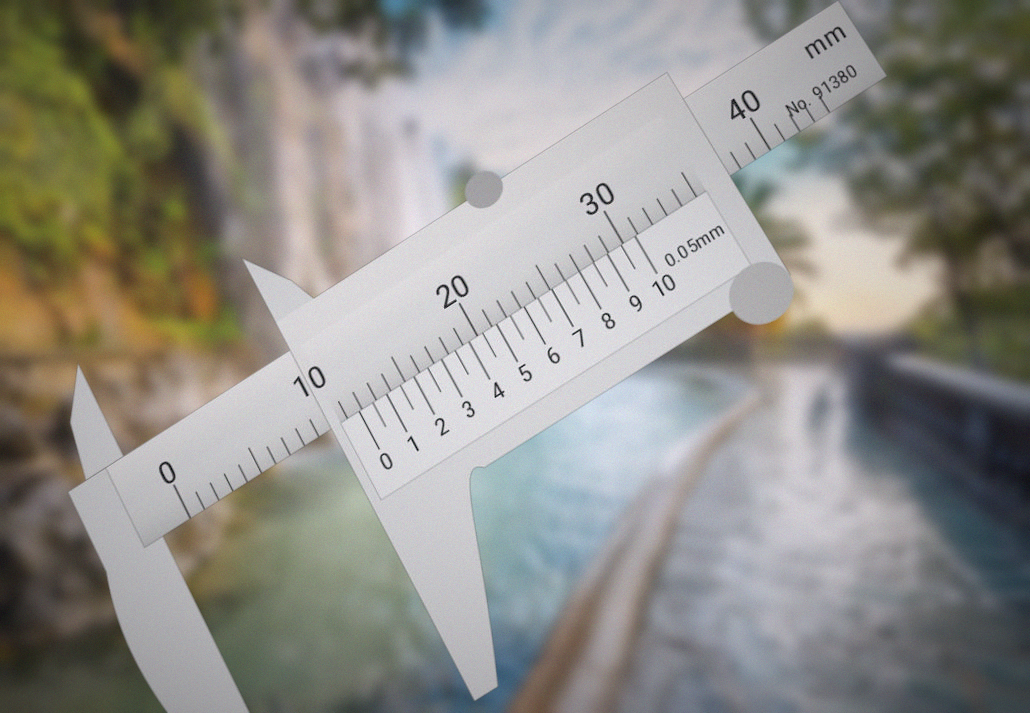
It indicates **11.8** mm
